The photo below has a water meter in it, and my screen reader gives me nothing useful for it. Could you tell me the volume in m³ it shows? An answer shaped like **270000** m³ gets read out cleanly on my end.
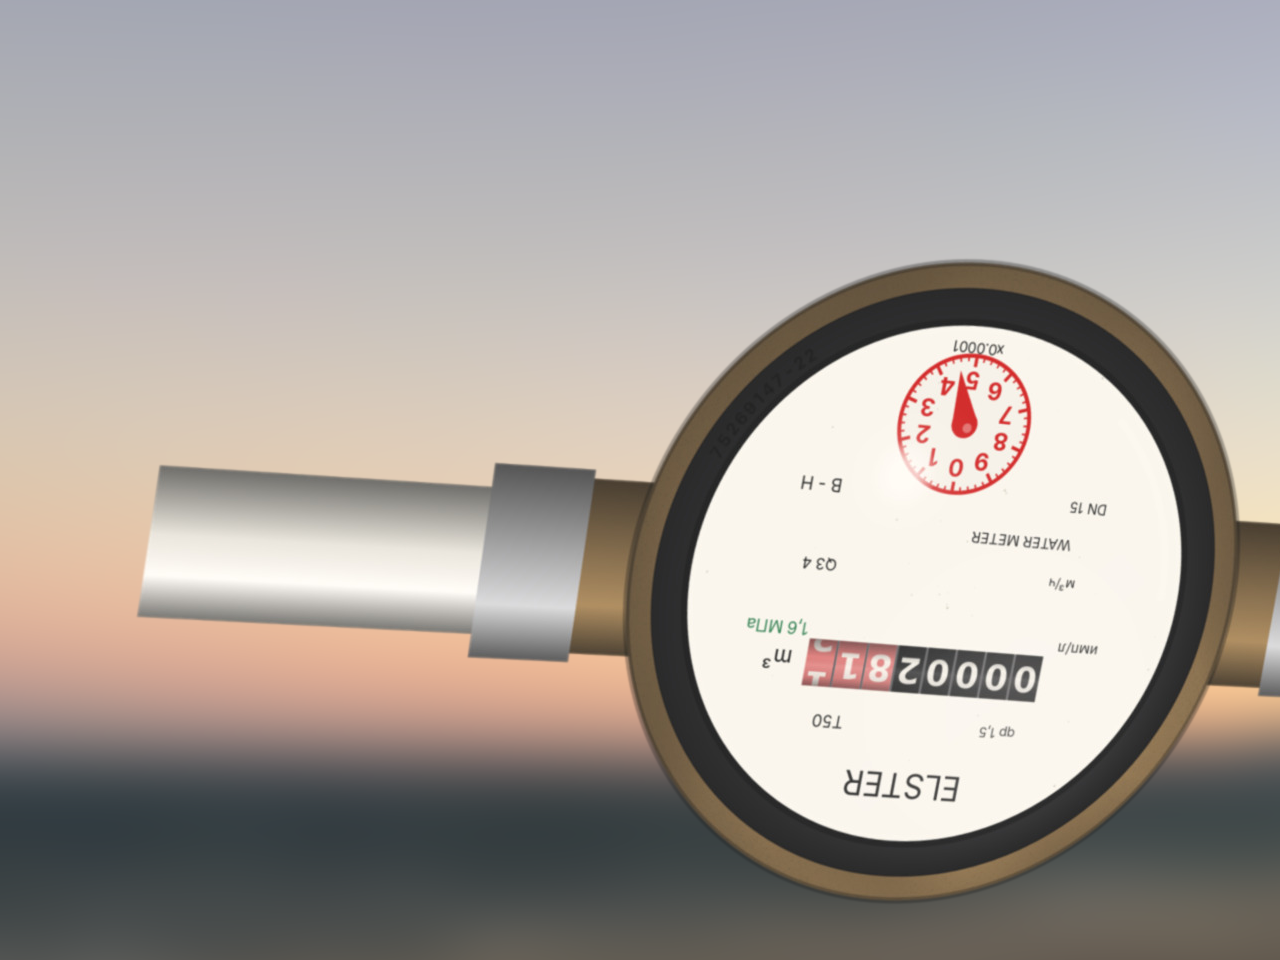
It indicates **2.8114** m³
